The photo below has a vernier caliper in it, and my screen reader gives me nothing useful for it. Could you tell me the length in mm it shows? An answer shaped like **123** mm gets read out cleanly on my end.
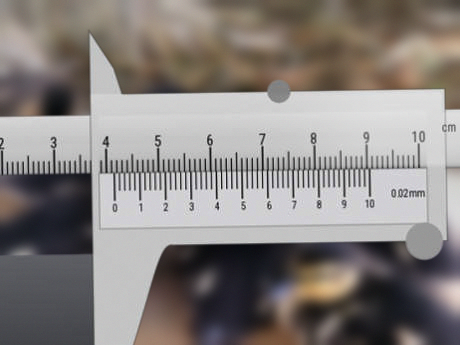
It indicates **41.5** mm
